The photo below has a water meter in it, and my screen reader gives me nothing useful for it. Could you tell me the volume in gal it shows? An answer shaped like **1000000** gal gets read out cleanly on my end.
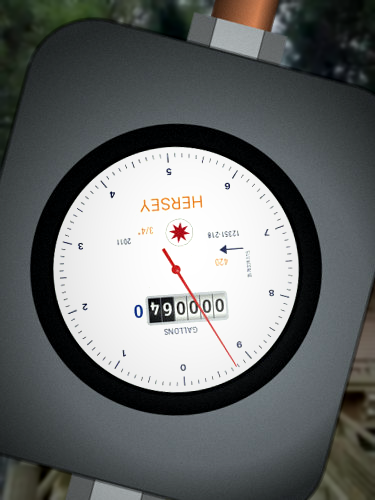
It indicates **639.2** gal
